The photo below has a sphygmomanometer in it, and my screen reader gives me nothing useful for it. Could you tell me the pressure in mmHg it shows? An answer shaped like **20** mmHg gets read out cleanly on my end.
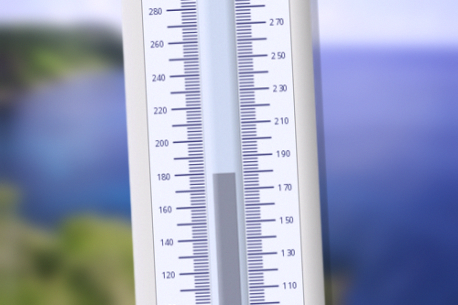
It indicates **180** mmHg
